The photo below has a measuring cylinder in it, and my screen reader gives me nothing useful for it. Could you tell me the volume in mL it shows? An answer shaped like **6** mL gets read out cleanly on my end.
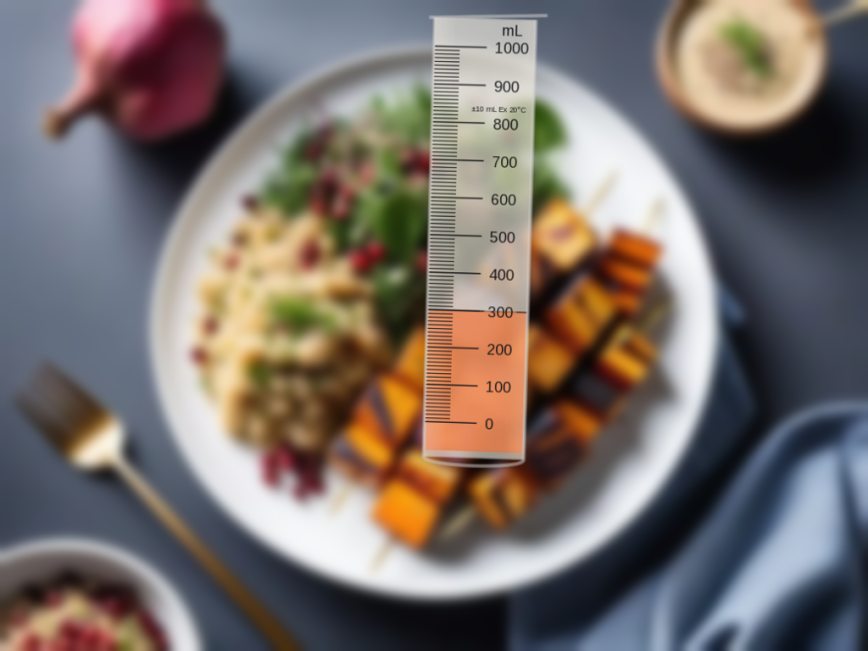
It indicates **300** mL
